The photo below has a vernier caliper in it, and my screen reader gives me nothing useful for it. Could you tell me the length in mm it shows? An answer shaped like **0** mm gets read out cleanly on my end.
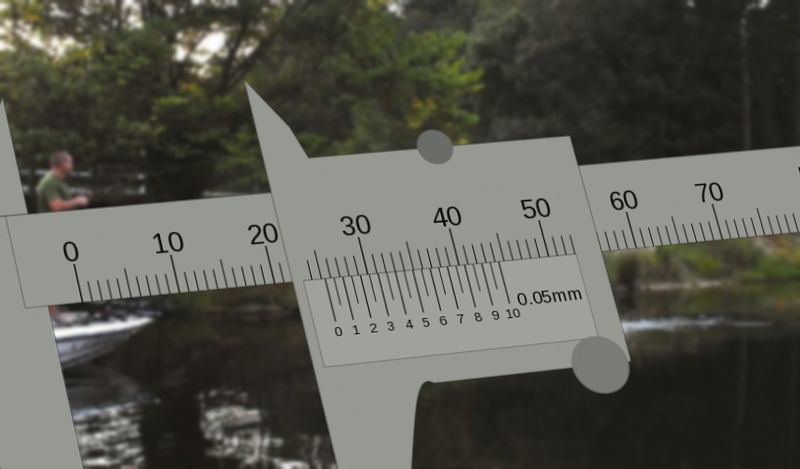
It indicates **25.4** mm
